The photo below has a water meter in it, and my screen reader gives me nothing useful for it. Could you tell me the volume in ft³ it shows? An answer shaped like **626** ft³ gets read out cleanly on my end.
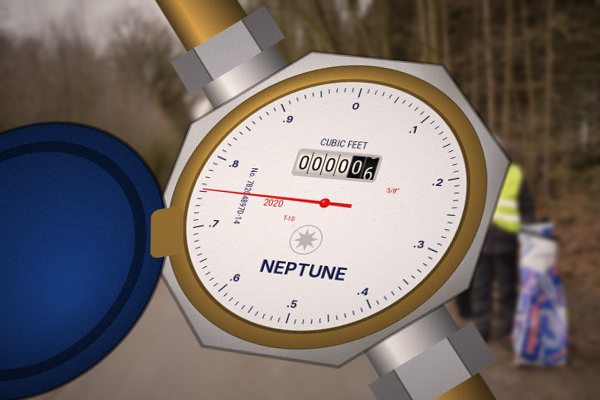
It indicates **5.75** ft³
